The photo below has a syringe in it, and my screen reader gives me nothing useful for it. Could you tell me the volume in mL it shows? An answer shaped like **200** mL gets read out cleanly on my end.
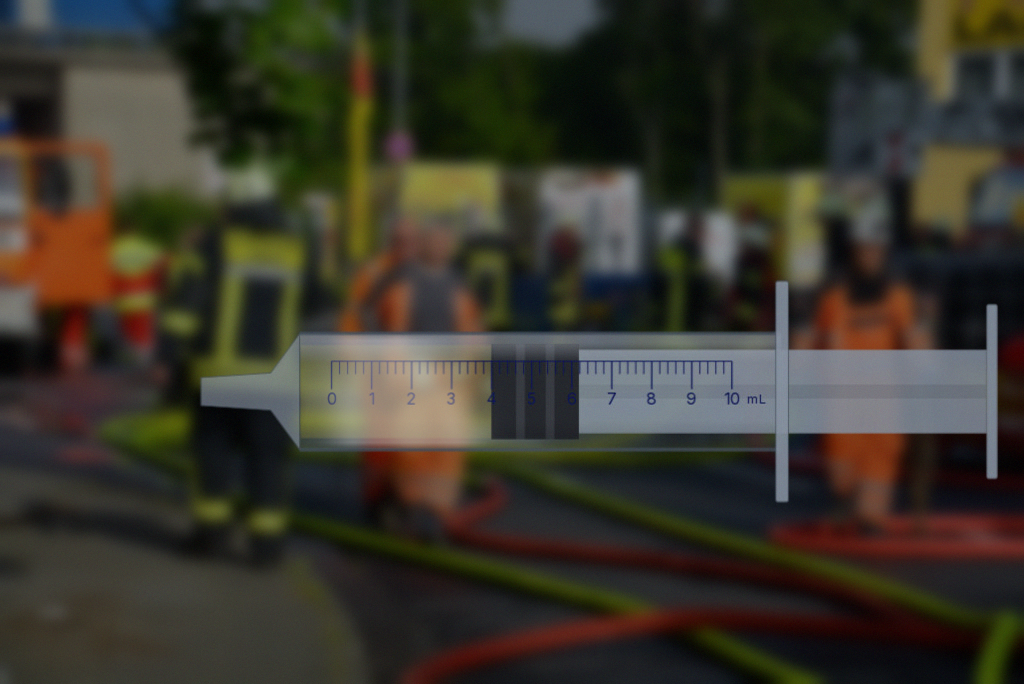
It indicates **4** mL
